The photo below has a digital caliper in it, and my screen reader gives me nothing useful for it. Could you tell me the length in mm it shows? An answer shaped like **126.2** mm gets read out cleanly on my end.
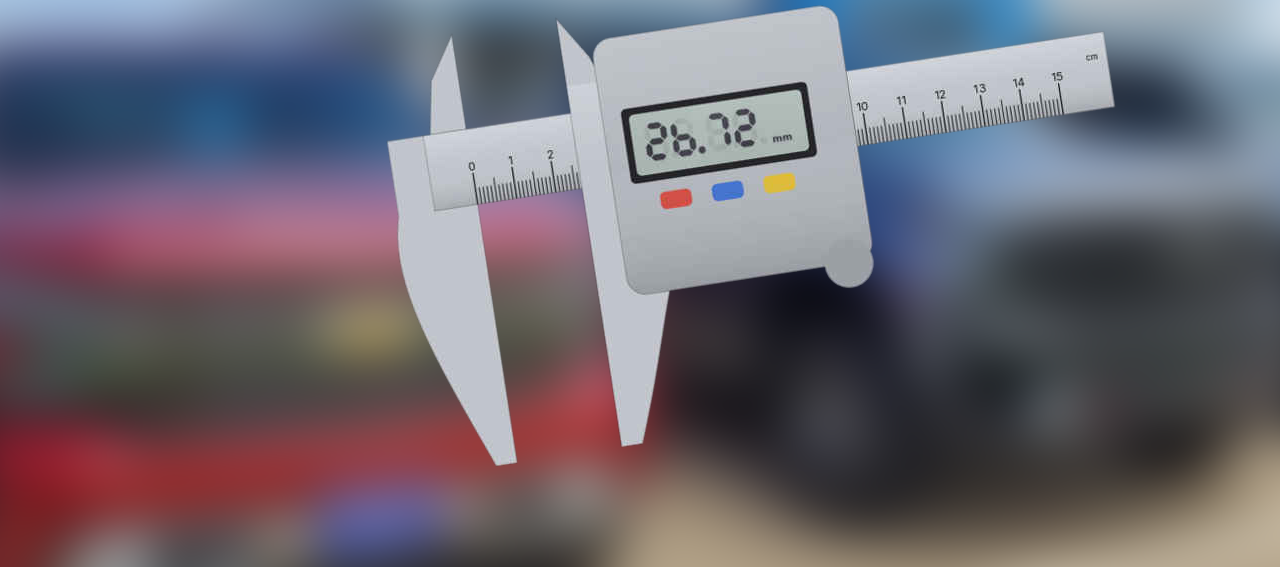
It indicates **26.72** mm
